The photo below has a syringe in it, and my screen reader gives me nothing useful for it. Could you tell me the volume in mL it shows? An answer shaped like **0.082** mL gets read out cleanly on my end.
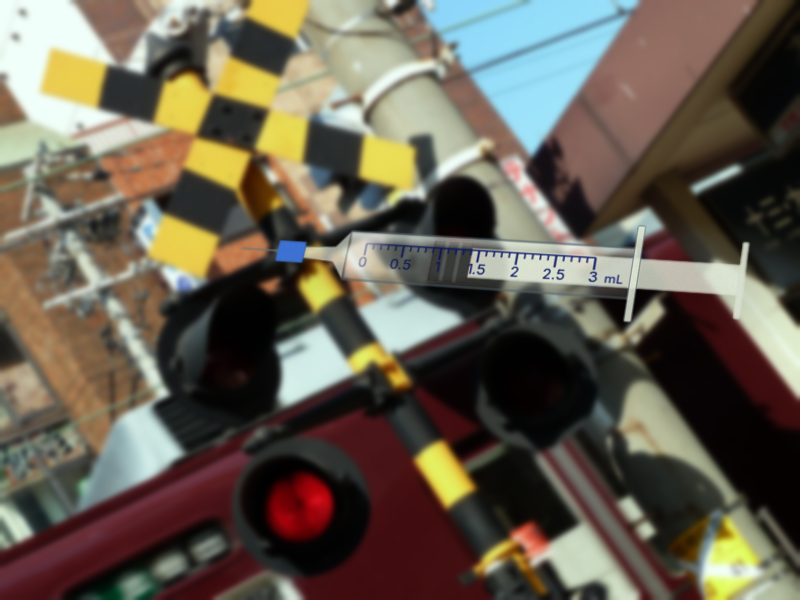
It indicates **0.9** mL
